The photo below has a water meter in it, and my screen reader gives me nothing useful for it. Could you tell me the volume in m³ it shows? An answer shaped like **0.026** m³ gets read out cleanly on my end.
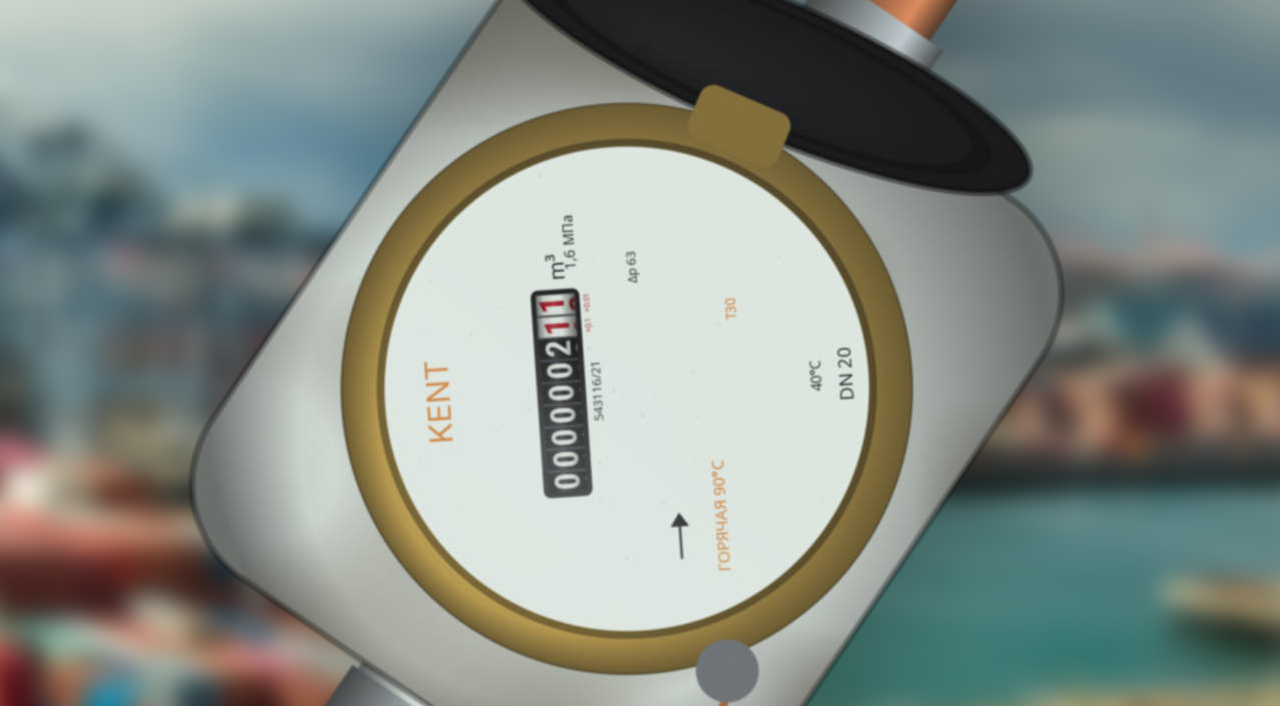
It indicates **2.11** m³
